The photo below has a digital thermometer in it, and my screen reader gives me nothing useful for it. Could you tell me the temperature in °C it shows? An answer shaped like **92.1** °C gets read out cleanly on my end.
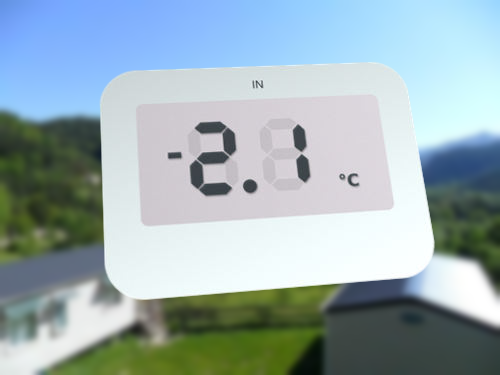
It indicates **-2.1** °C
